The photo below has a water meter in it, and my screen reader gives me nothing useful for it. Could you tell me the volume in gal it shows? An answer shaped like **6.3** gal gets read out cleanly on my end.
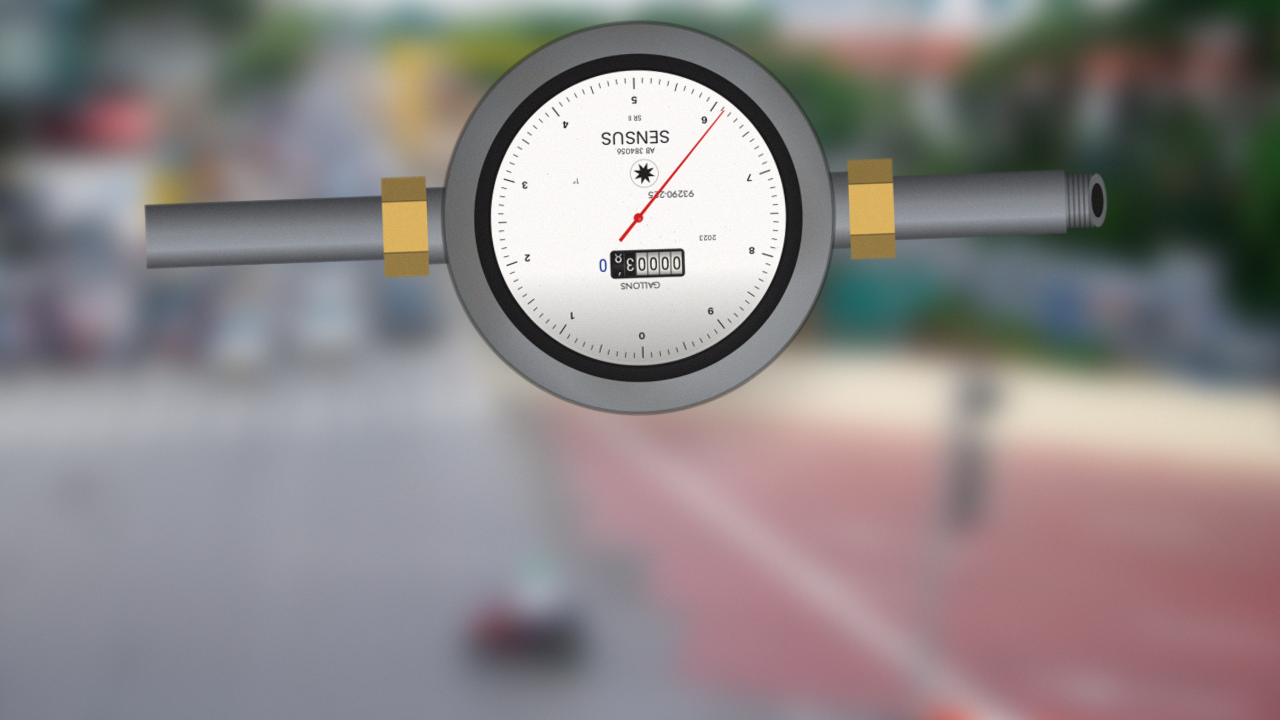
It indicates **376.1** gal
